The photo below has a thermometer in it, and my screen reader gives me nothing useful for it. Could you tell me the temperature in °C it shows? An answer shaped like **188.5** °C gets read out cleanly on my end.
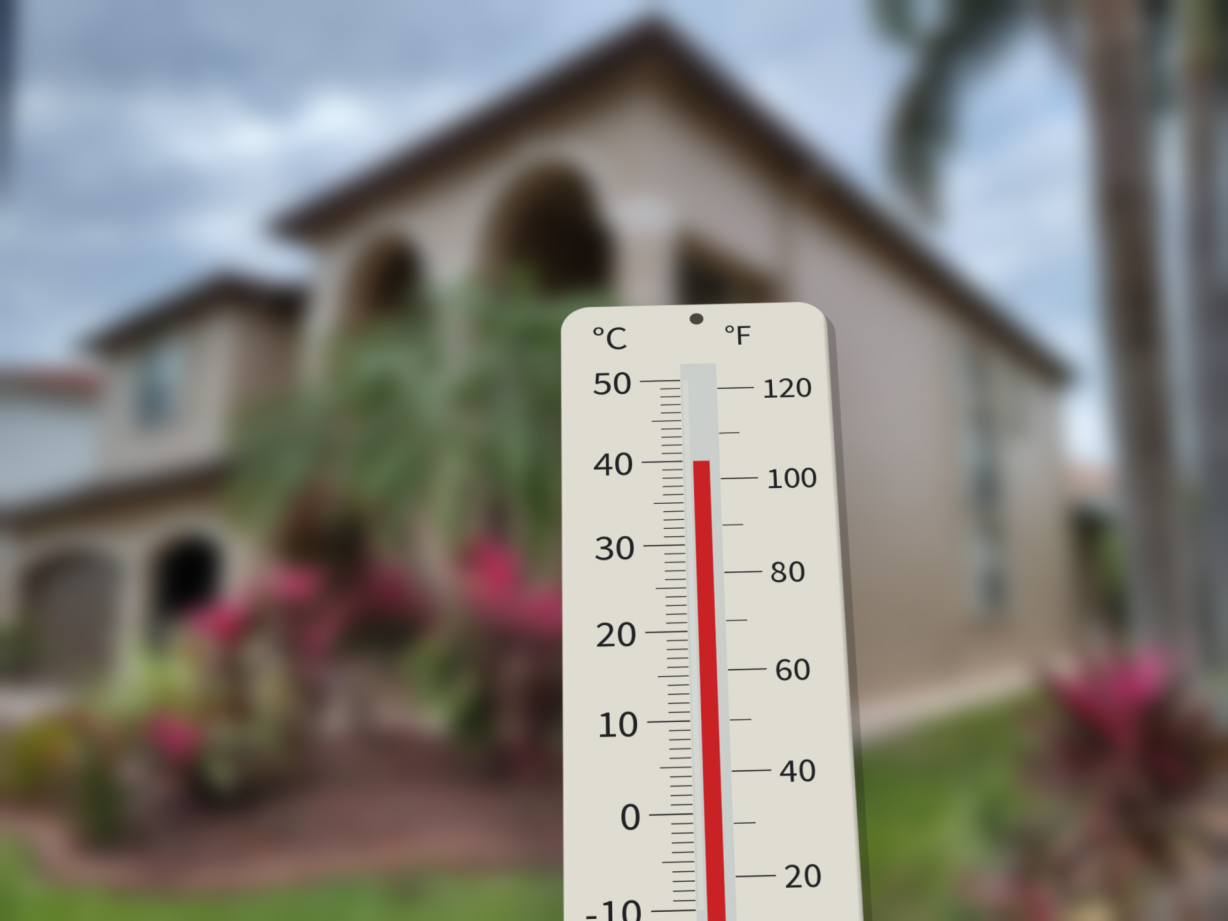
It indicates **40** °C
